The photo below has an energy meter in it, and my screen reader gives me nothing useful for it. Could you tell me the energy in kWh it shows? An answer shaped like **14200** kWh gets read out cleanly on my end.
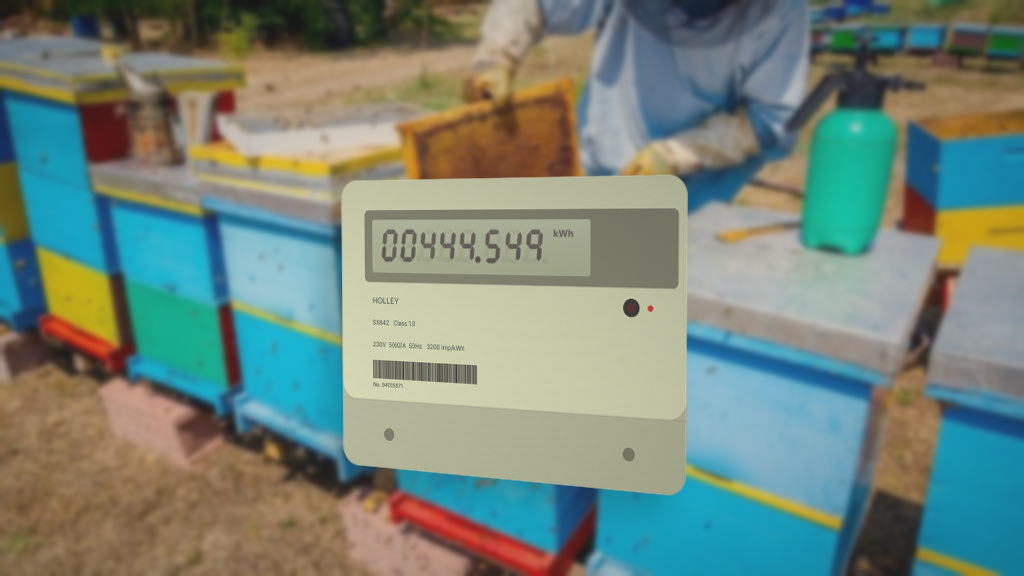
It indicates **444.549** kWh
